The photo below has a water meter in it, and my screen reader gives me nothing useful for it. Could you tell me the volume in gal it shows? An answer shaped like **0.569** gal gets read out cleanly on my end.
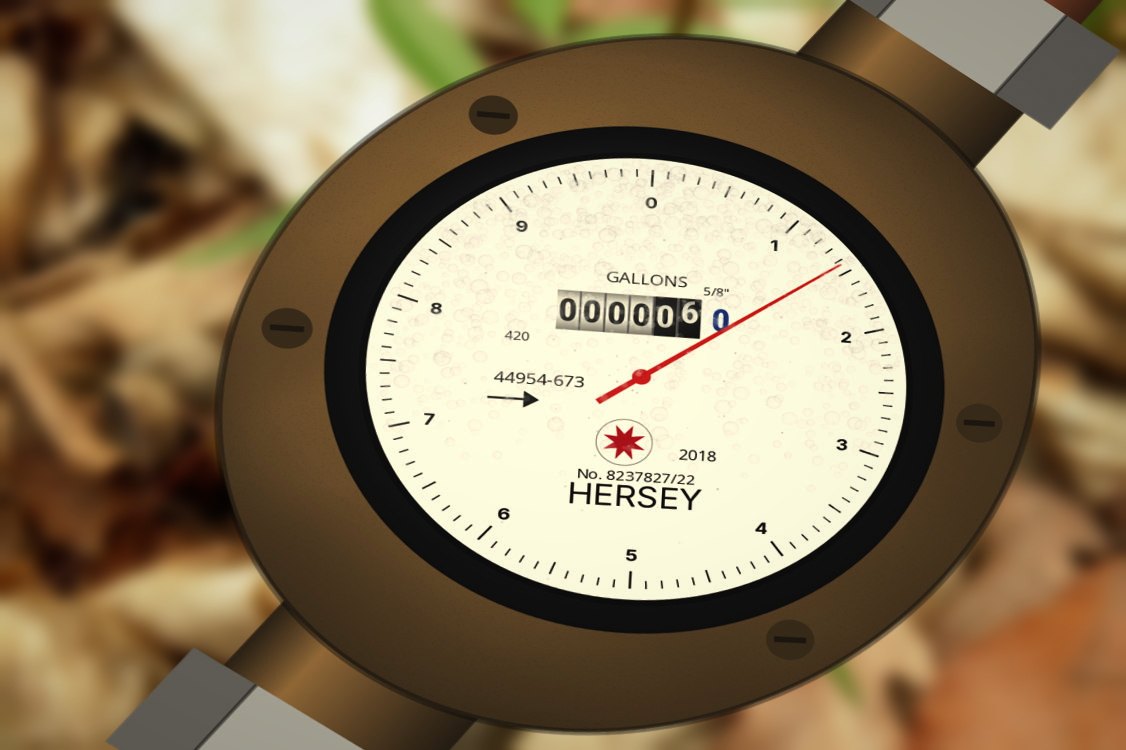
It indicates **61.4** gal
